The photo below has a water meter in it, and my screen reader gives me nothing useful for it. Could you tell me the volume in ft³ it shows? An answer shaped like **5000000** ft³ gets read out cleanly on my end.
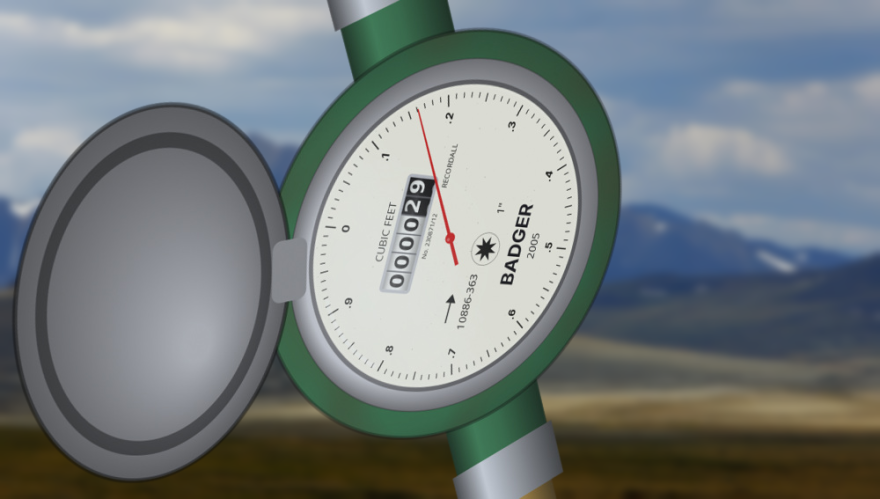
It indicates **29.16** ft³
